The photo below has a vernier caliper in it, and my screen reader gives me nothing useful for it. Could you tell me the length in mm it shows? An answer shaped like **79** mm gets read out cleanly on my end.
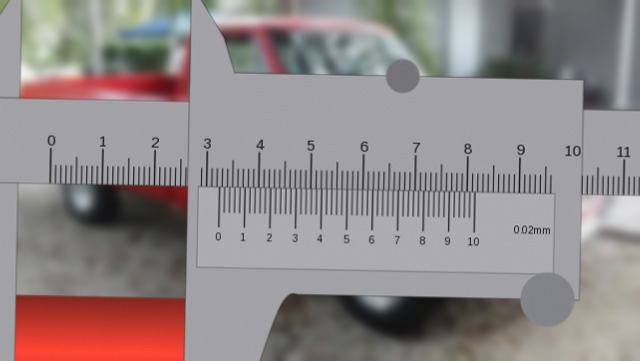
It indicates **32.5** mm
